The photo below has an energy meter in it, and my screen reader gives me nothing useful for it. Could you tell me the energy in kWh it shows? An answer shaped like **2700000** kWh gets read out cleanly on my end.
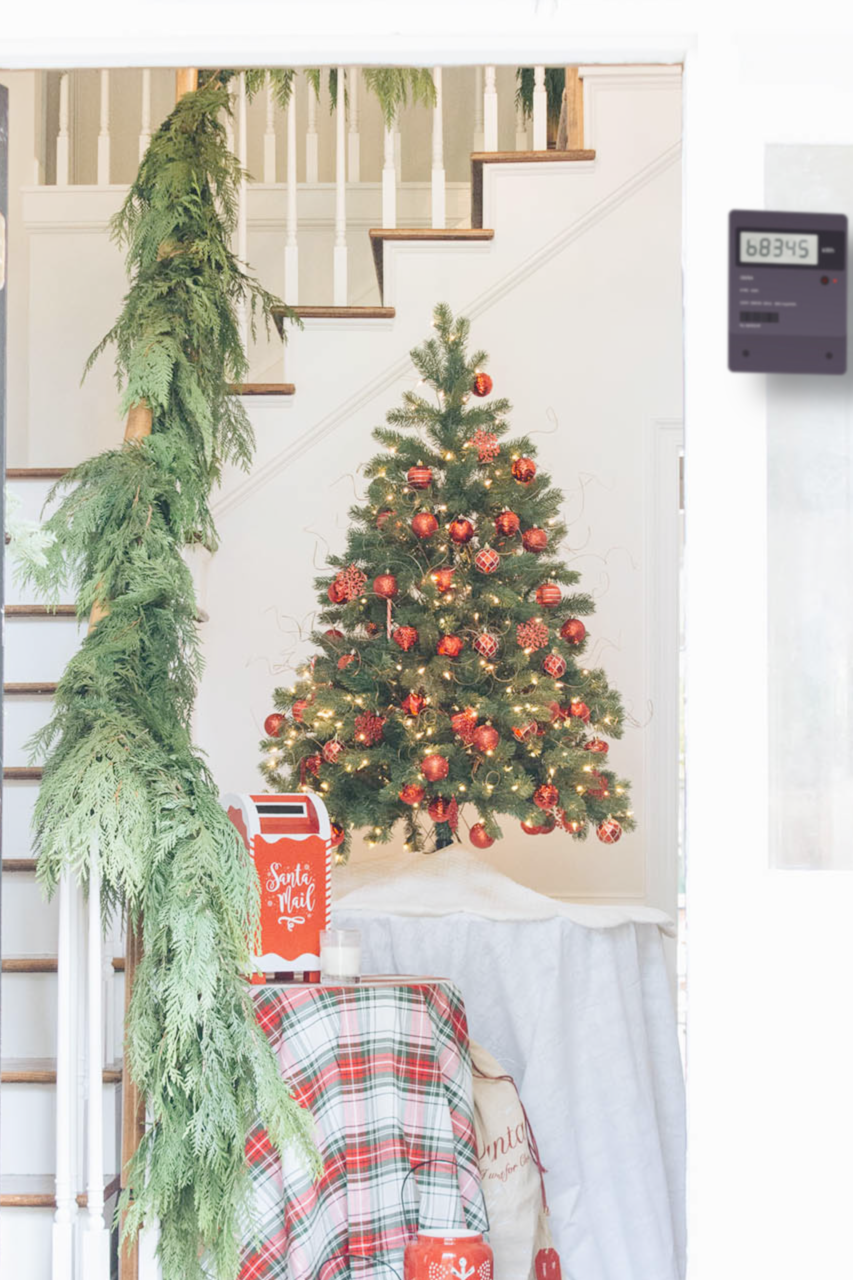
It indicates **68345** kWh
